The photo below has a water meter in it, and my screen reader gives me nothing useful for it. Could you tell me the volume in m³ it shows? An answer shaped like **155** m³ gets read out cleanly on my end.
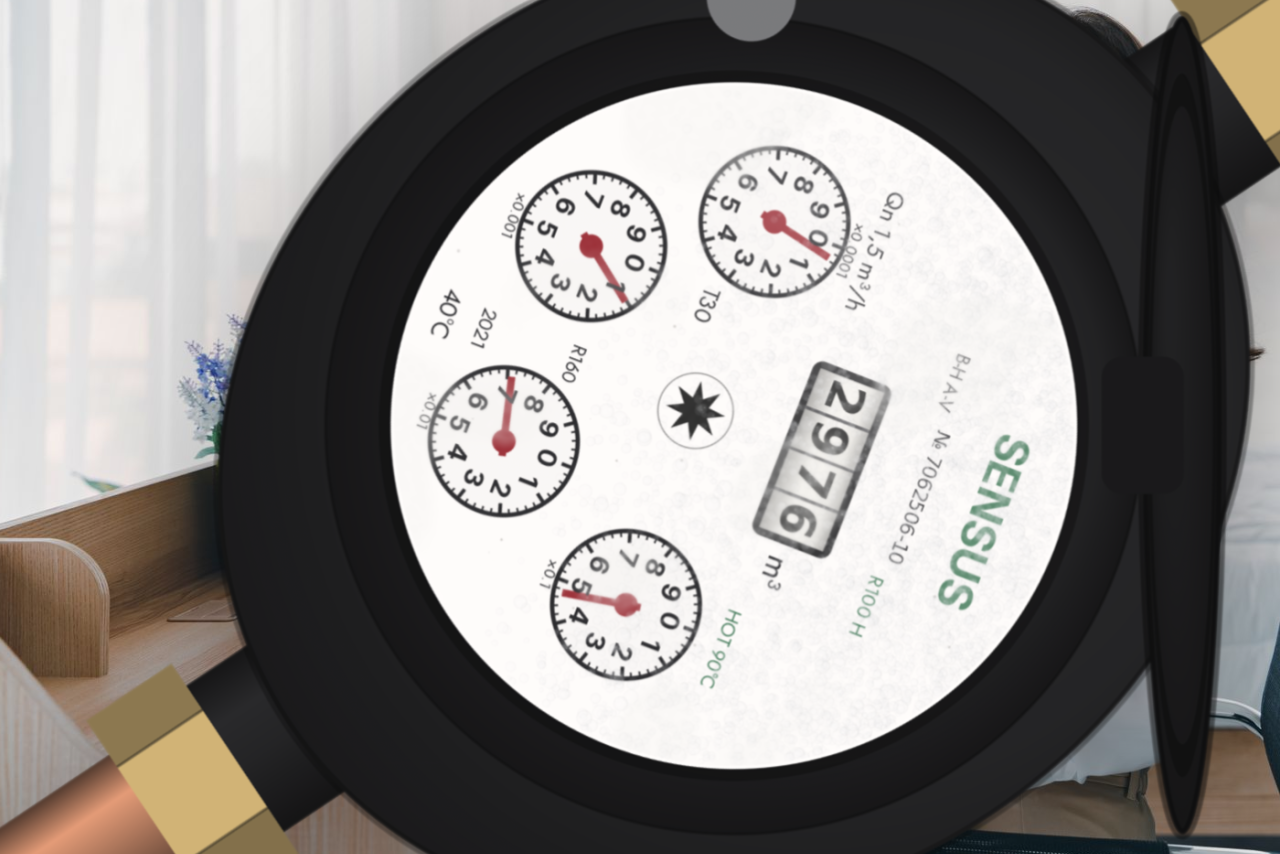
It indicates **2976.4710** m³
